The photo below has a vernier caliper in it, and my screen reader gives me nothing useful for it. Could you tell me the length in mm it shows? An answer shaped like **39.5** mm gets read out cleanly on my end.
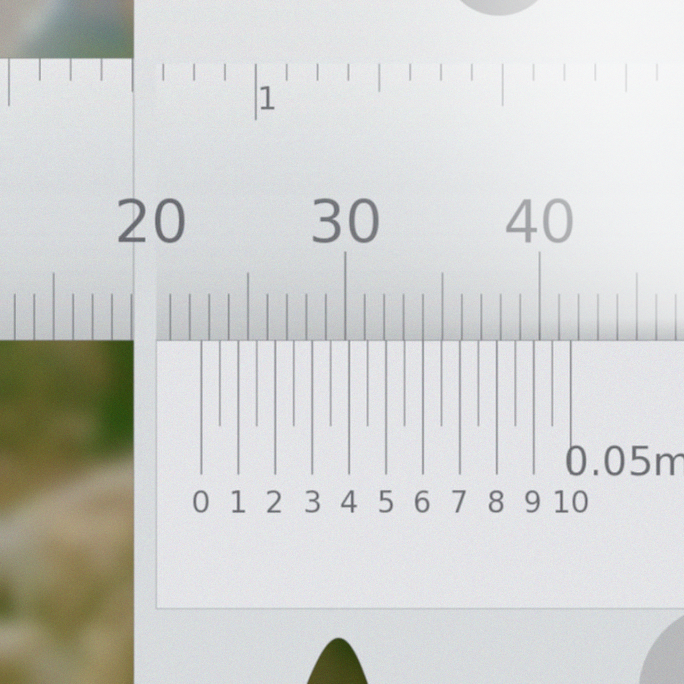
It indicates **22.6** mm
